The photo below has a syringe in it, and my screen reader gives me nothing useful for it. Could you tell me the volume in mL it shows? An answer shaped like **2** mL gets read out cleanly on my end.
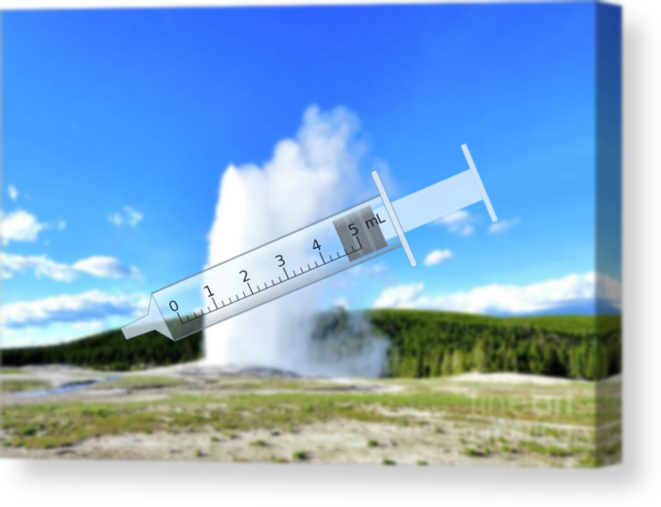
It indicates **4.6** mL
